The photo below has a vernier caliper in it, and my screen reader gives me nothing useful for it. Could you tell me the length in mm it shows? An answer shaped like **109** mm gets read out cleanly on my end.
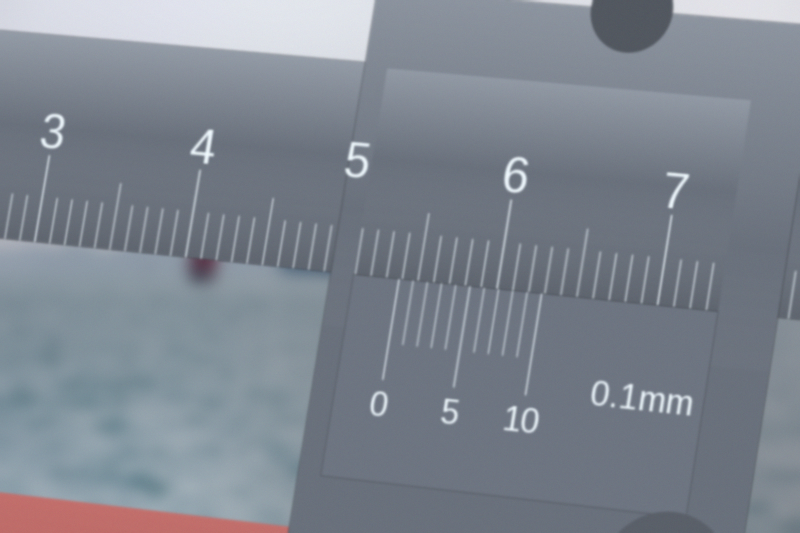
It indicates **53.8** mm
